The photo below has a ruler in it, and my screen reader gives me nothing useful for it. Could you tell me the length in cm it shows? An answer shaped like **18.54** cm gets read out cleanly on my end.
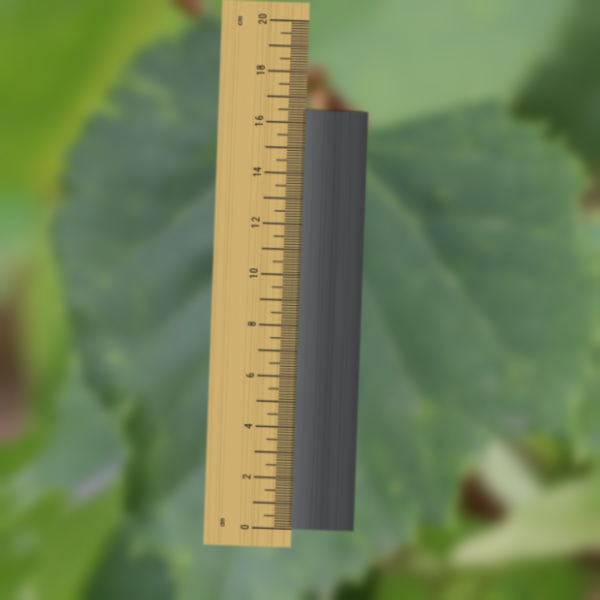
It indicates **16.5** cm
